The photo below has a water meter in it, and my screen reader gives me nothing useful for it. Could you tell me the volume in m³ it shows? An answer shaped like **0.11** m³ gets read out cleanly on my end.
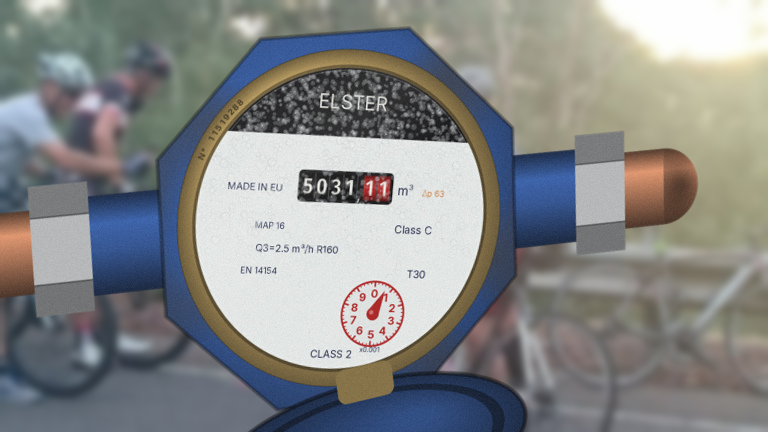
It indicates **5031.110** m³
